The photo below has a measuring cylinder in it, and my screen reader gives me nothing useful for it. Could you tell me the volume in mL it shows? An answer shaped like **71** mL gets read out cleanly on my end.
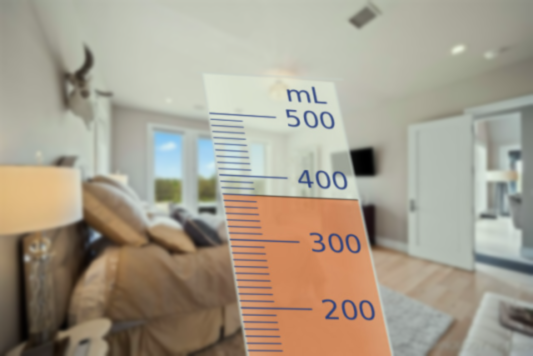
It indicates **370** mL
